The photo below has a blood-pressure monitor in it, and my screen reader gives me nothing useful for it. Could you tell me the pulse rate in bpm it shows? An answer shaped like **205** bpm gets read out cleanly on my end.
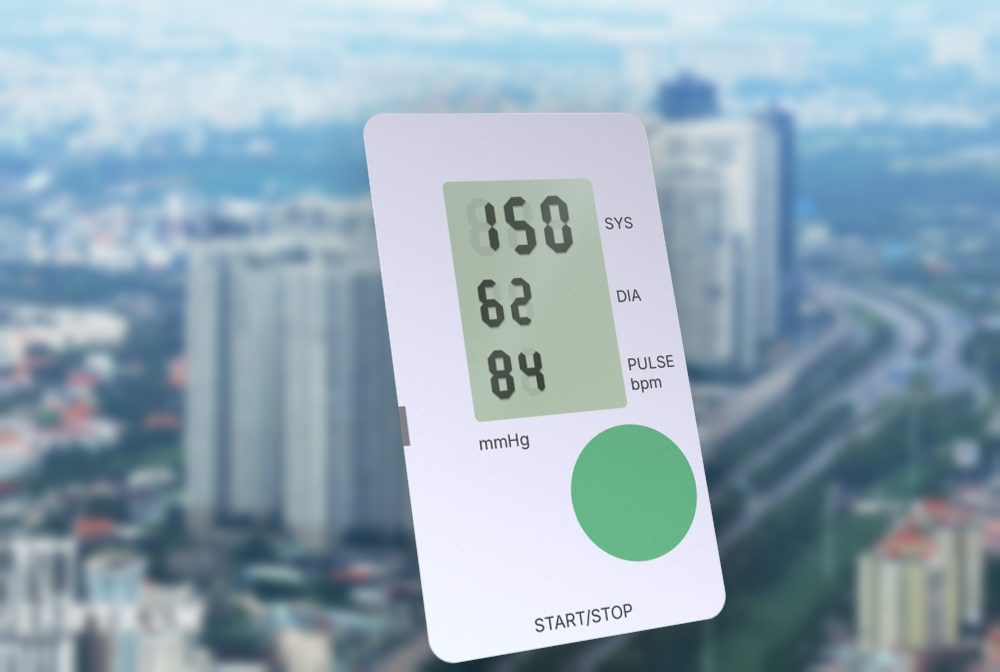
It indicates **84** bpm
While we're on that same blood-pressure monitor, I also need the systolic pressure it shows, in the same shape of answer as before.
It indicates **150** mmHg
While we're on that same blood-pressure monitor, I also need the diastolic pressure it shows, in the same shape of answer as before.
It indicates **62** mmHg
